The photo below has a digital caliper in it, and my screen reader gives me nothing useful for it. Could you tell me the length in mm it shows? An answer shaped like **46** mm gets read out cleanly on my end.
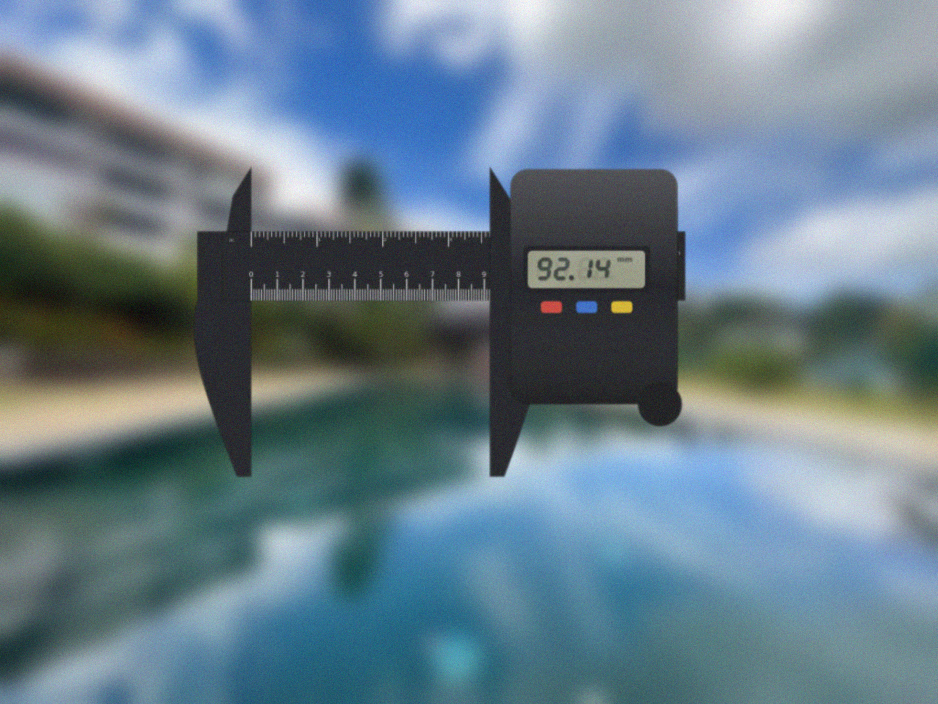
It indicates **92.14** mm
